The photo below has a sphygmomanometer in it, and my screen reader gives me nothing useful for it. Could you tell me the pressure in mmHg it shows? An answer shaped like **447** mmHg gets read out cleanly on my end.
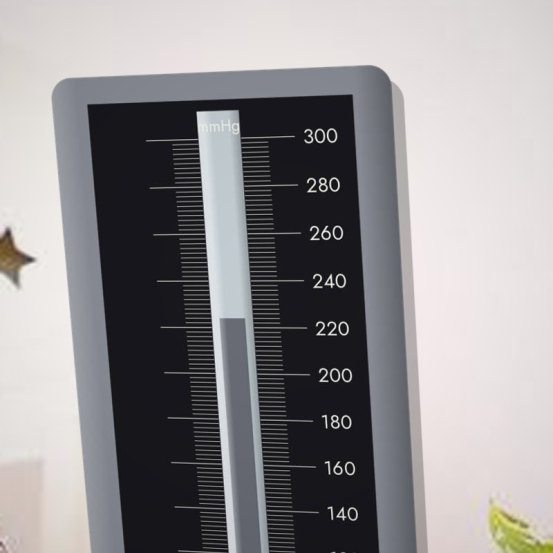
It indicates **224** mmHg
